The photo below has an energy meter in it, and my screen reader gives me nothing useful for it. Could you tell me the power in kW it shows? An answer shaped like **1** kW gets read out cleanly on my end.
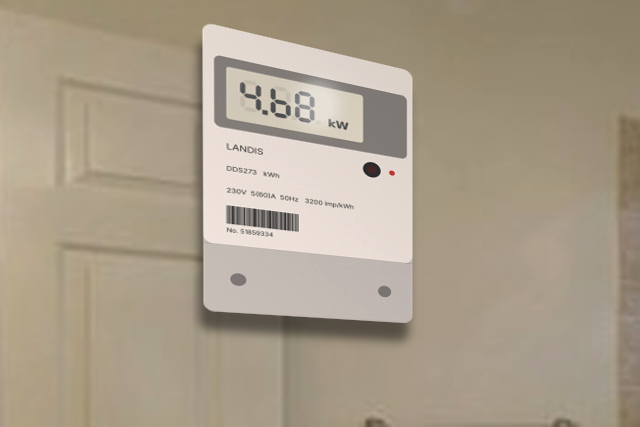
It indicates **4.68** kW
